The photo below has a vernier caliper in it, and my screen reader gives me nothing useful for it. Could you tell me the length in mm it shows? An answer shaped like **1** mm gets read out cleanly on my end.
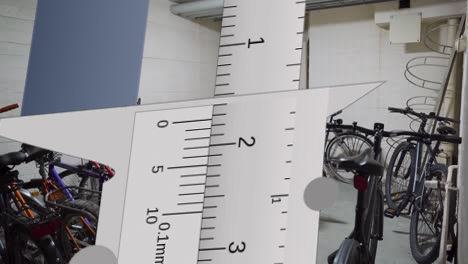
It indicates **17.4** mm
